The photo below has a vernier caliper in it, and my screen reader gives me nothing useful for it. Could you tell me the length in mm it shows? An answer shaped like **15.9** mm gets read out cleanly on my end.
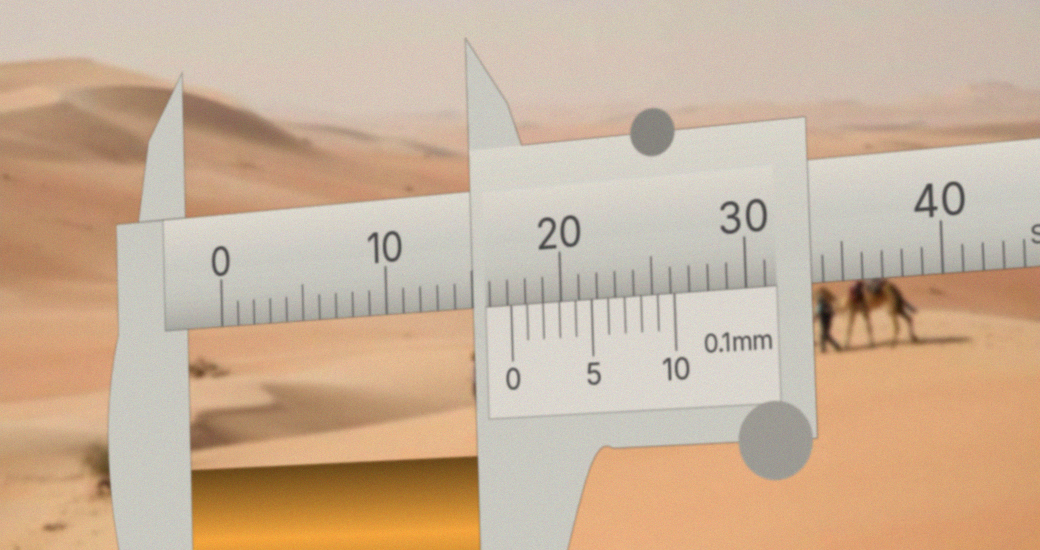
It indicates **17.2** mm
